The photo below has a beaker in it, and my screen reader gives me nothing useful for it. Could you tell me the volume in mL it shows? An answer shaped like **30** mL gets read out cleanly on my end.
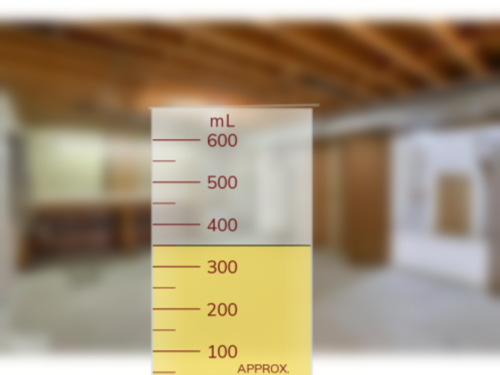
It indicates **350** mL
